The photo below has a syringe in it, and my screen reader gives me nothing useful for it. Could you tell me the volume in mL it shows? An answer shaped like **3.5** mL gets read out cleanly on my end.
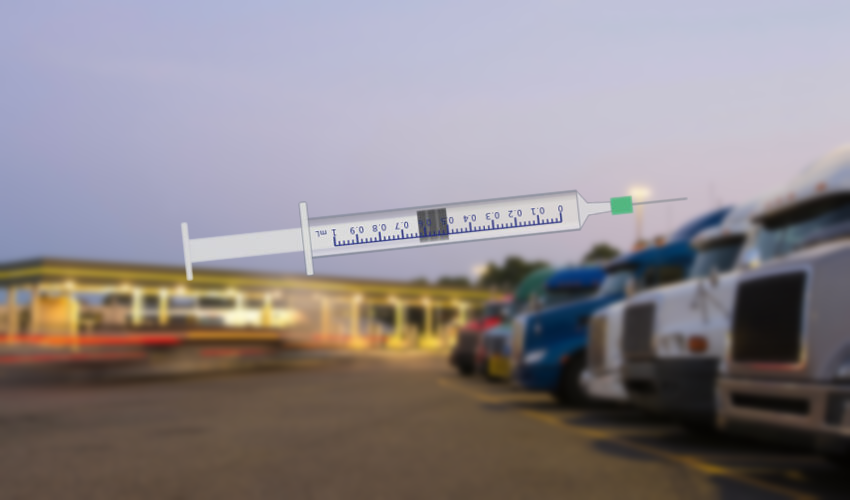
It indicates **0.5** mL
